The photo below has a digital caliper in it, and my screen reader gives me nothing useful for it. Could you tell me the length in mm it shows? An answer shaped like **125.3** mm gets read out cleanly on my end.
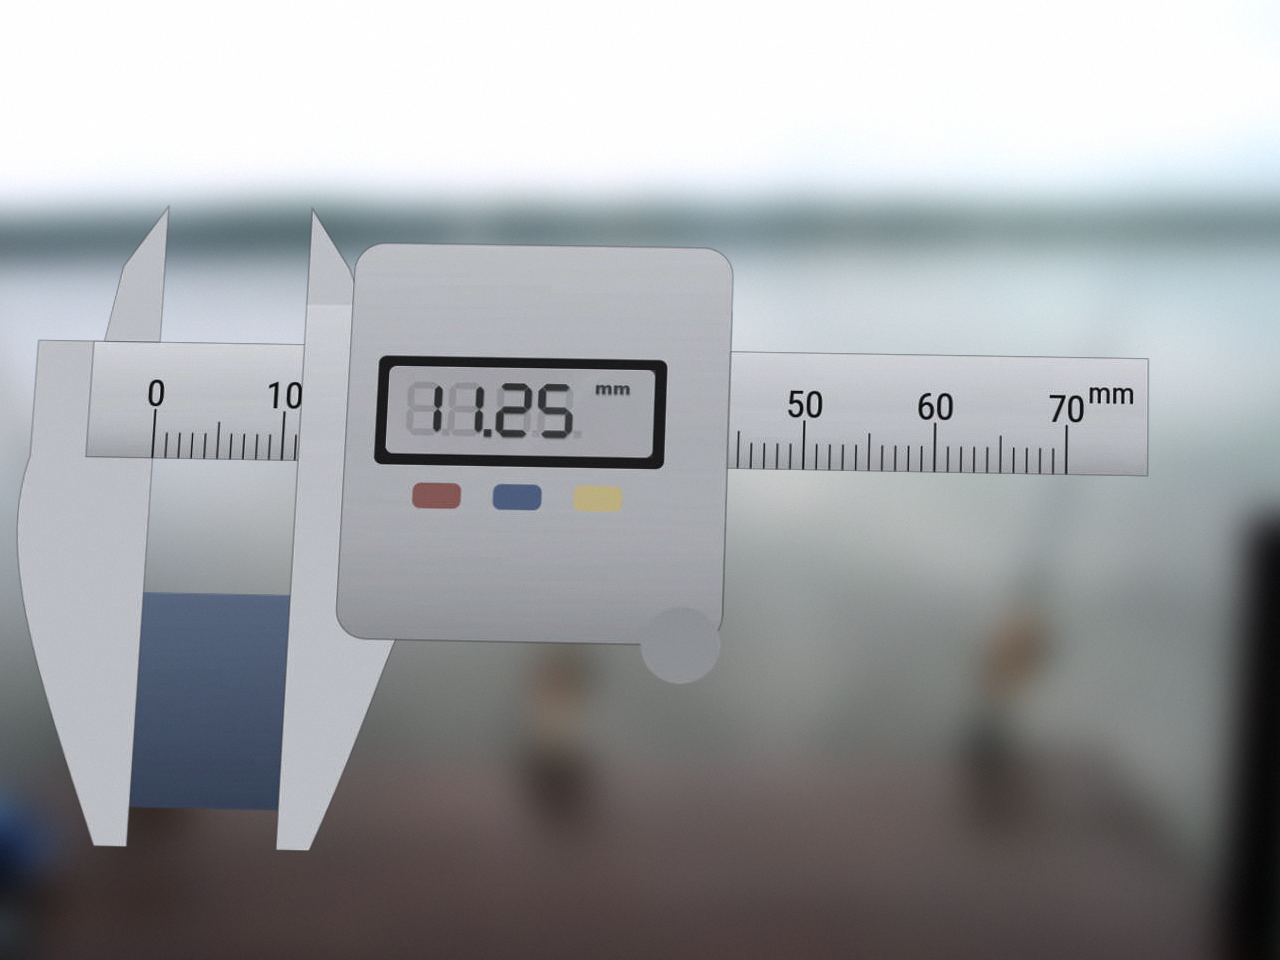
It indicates **11.25** mm
